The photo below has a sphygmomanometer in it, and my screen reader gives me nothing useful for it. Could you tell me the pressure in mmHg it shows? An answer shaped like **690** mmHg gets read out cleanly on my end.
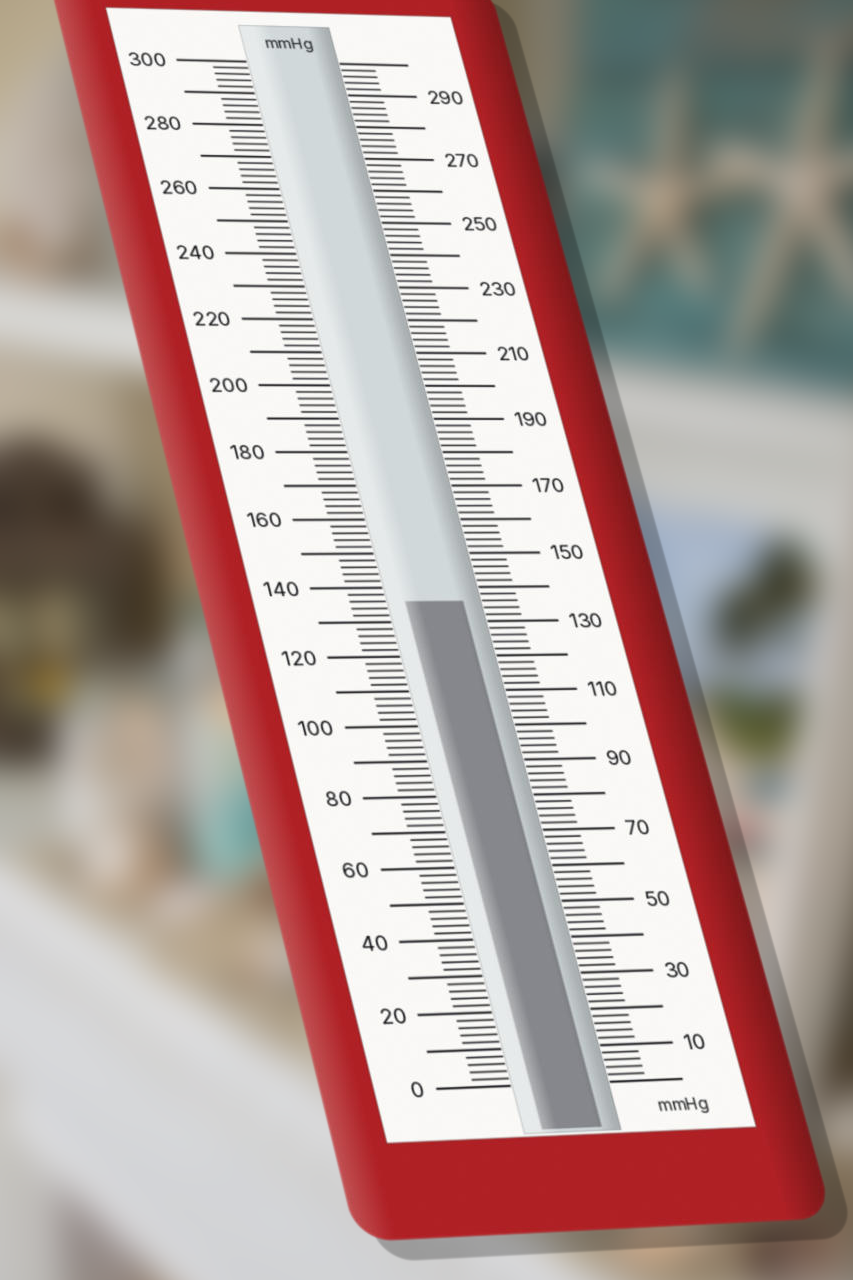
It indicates **136** mmHg
